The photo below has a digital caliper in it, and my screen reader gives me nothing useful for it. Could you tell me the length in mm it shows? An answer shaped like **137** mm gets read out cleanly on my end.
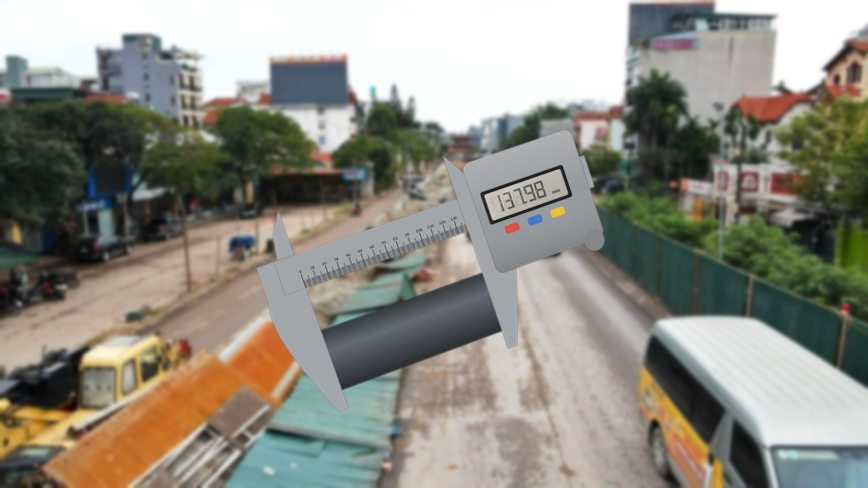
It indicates **137.98** mm
